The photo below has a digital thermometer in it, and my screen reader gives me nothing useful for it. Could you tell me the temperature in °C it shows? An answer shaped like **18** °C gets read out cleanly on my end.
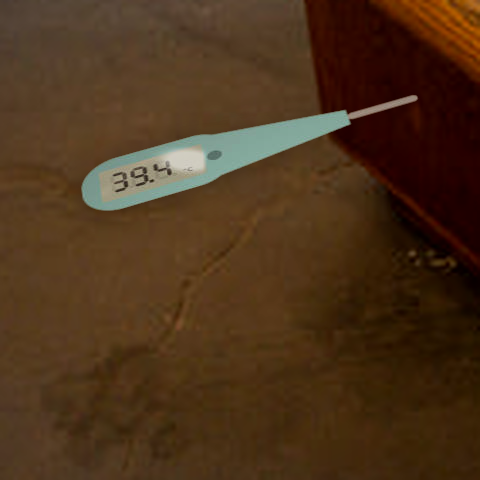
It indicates **39.4** °C
